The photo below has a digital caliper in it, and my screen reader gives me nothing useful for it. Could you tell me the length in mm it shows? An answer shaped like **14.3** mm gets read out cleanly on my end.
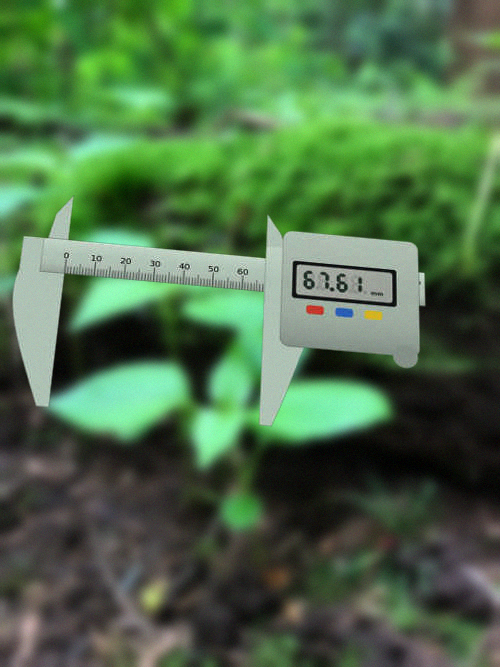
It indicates **67.61** mm
